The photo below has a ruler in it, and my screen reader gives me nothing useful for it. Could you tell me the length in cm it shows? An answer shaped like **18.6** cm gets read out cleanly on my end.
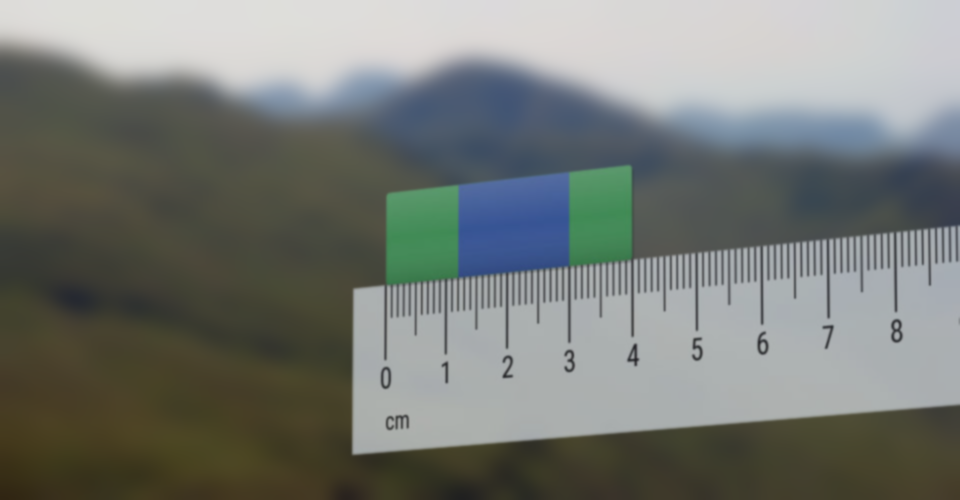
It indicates **4** cm
